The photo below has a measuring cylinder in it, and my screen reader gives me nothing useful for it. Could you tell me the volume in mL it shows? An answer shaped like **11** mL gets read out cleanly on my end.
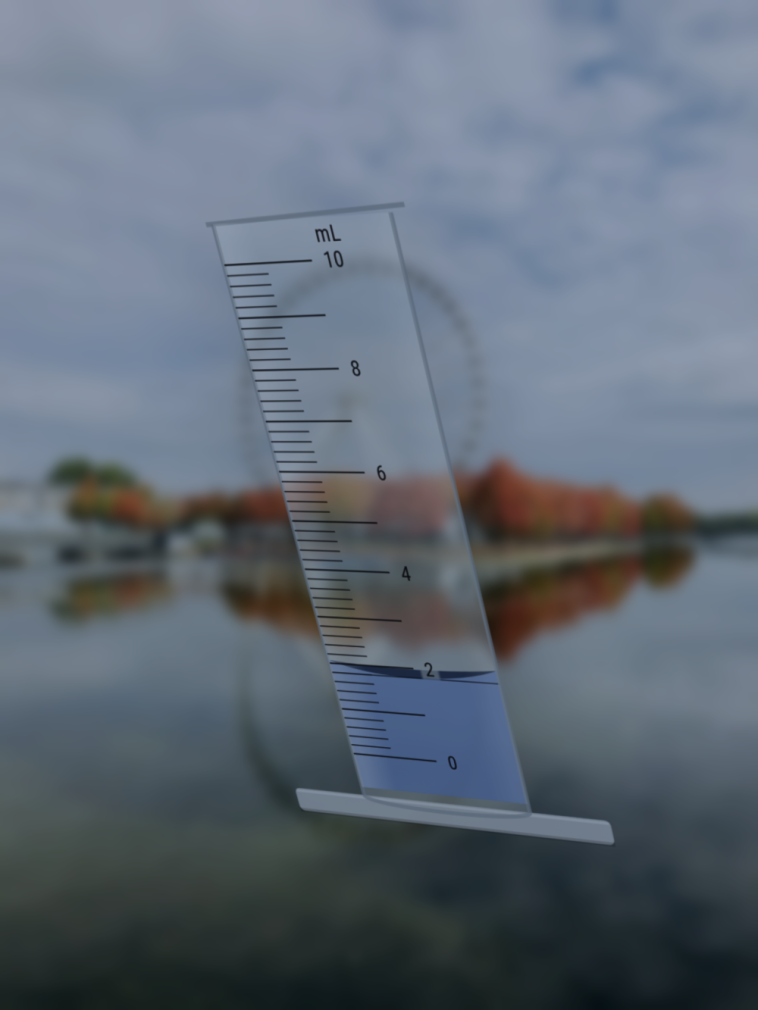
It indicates **1.8** mL
